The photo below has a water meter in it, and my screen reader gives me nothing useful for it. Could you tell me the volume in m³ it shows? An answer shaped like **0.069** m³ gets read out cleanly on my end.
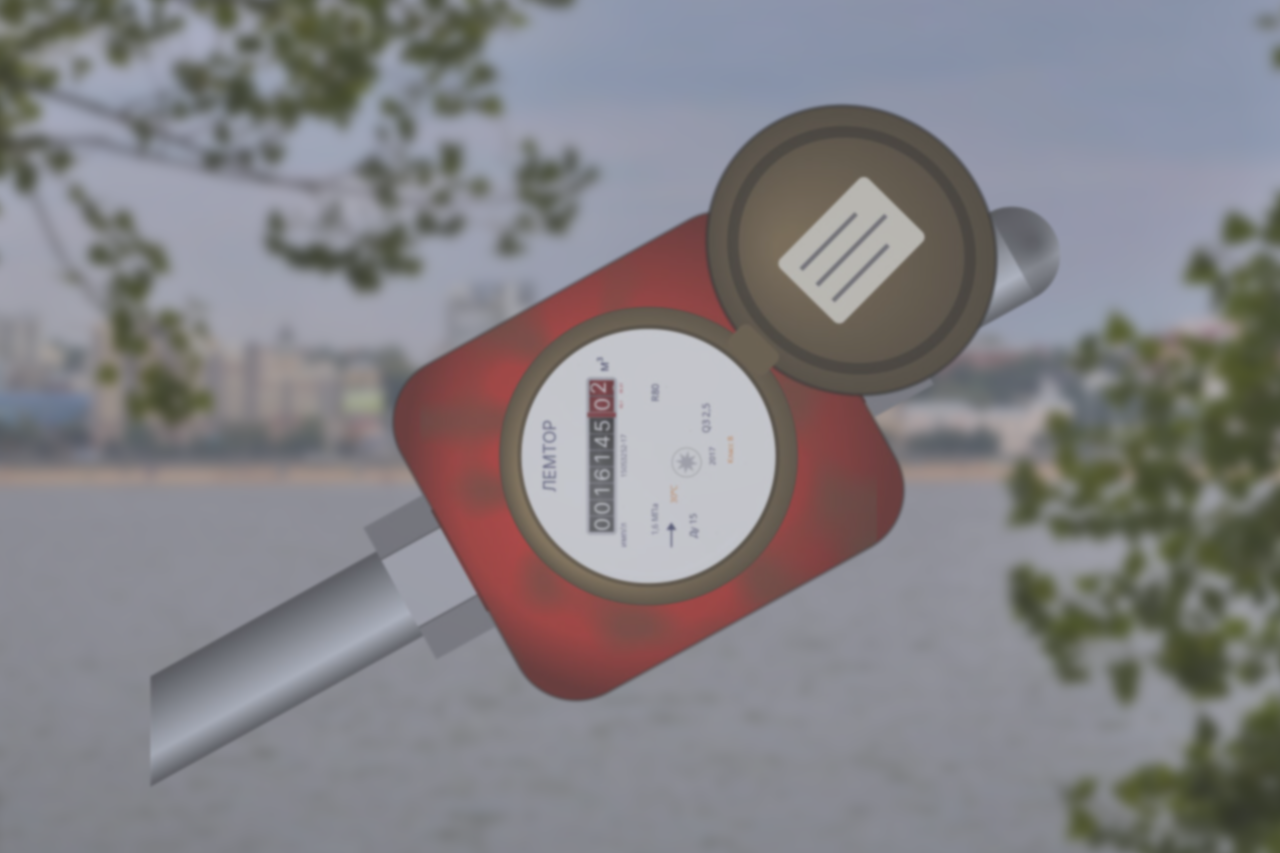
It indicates **16145.02** m³
